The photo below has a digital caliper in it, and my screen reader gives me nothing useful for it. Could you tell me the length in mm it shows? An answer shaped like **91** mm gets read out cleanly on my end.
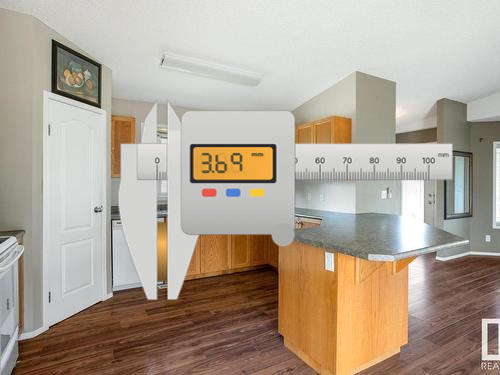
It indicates **3.69** mm
